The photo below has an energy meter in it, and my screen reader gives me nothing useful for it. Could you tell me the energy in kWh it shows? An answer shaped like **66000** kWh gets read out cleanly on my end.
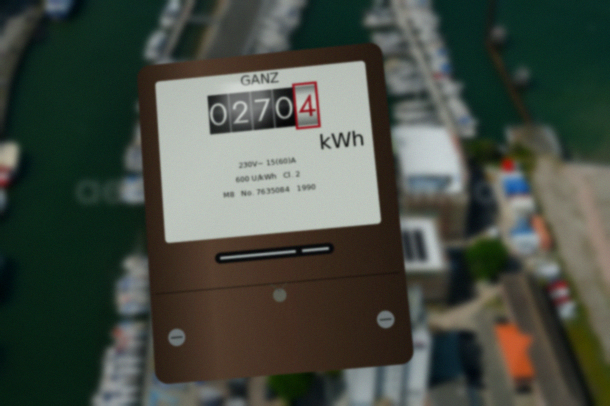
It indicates **270.4** kWh
